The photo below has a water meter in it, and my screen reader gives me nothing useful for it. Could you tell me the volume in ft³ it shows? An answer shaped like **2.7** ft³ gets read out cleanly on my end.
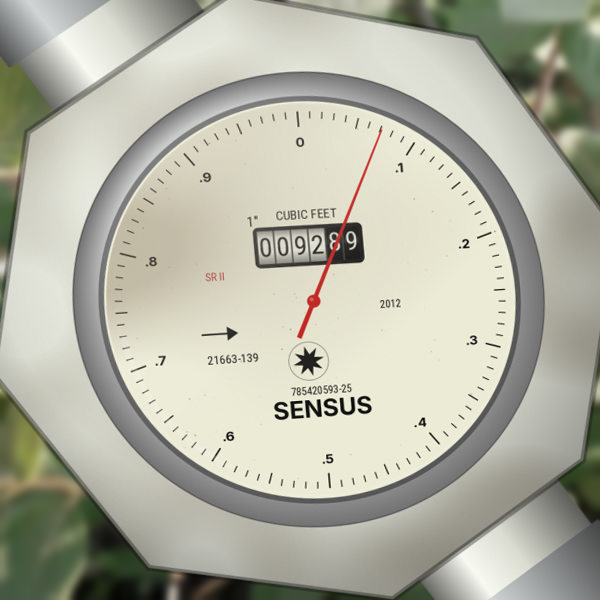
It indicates **9289.07** ft³
